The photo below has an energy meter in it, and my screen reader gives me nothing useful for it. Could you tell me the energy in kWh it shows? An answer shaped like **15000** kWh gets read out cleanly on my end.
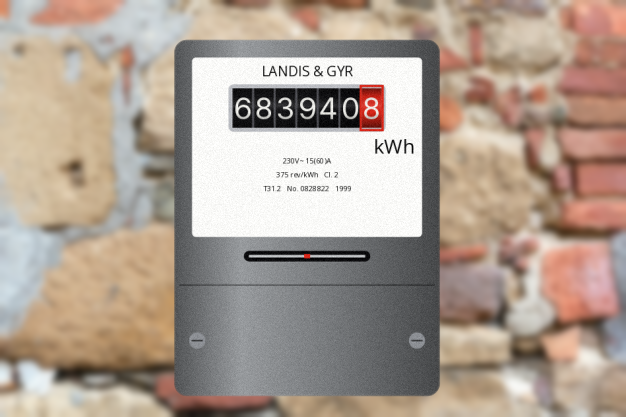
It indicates **683940.8** kWh
